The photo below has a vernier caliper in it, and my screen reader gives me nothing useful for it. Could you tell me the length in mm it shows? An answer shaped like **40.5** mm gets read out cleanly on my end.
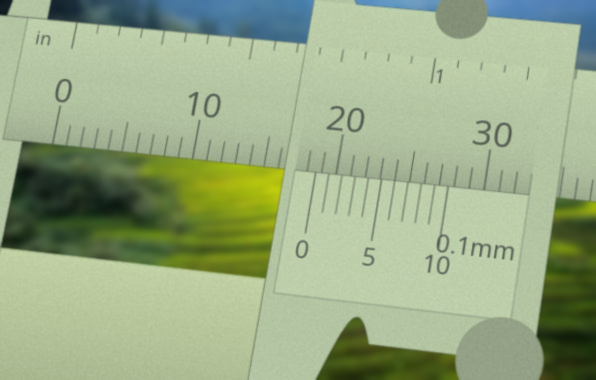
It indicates **18.6** mm
